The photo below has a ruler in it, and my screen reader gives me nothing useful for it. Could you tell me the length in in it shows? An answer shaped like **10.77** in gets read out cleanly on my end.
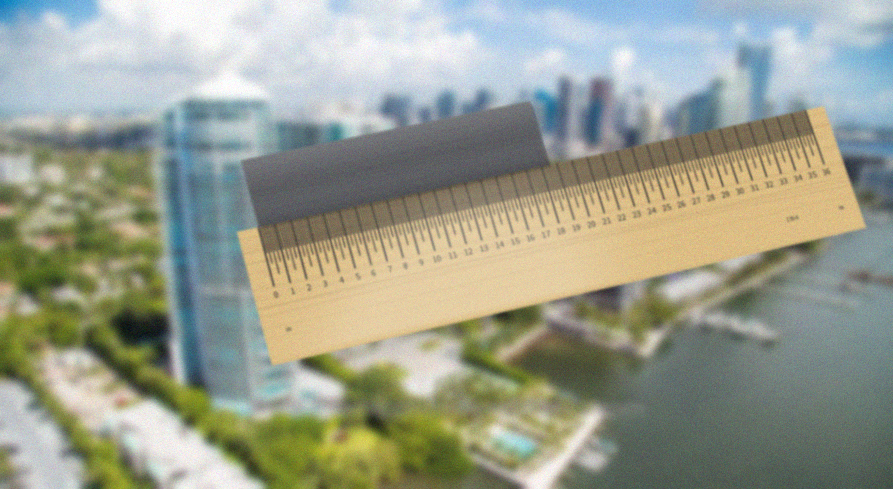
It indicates **18.5** in
